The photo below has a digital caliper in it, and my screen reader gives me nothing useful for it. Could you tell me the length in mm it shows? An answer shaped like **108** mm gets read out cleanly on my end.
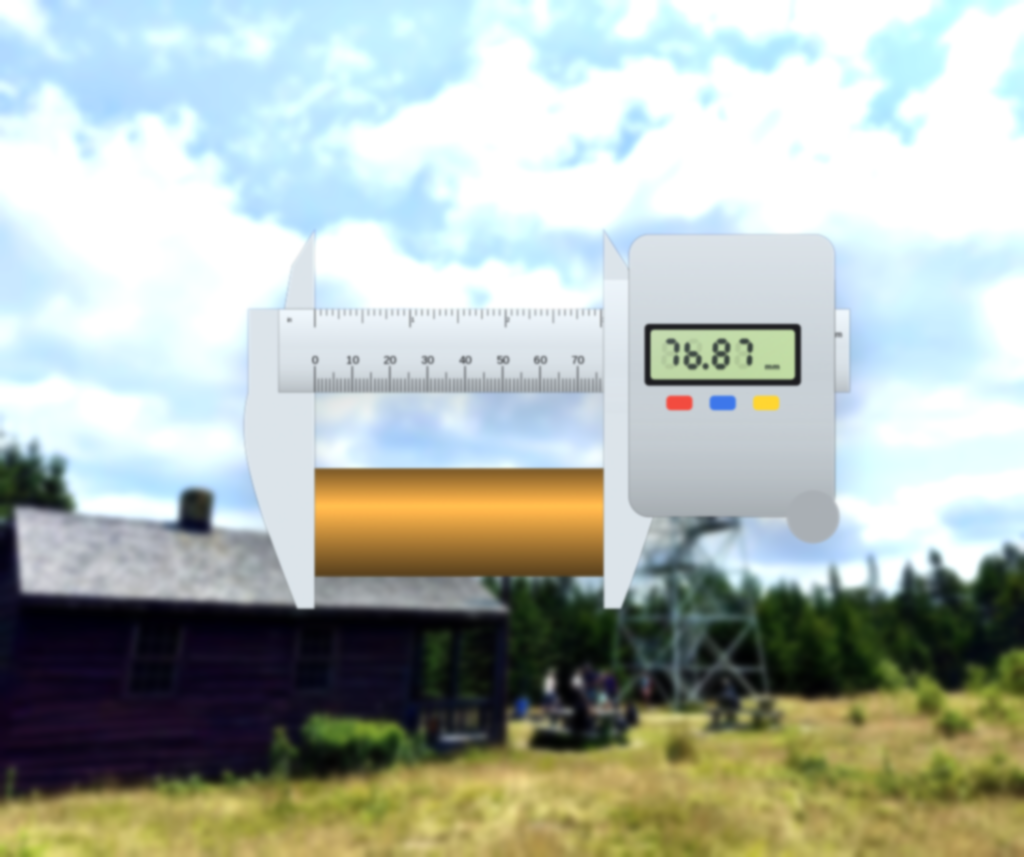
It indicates **76.87** mm
